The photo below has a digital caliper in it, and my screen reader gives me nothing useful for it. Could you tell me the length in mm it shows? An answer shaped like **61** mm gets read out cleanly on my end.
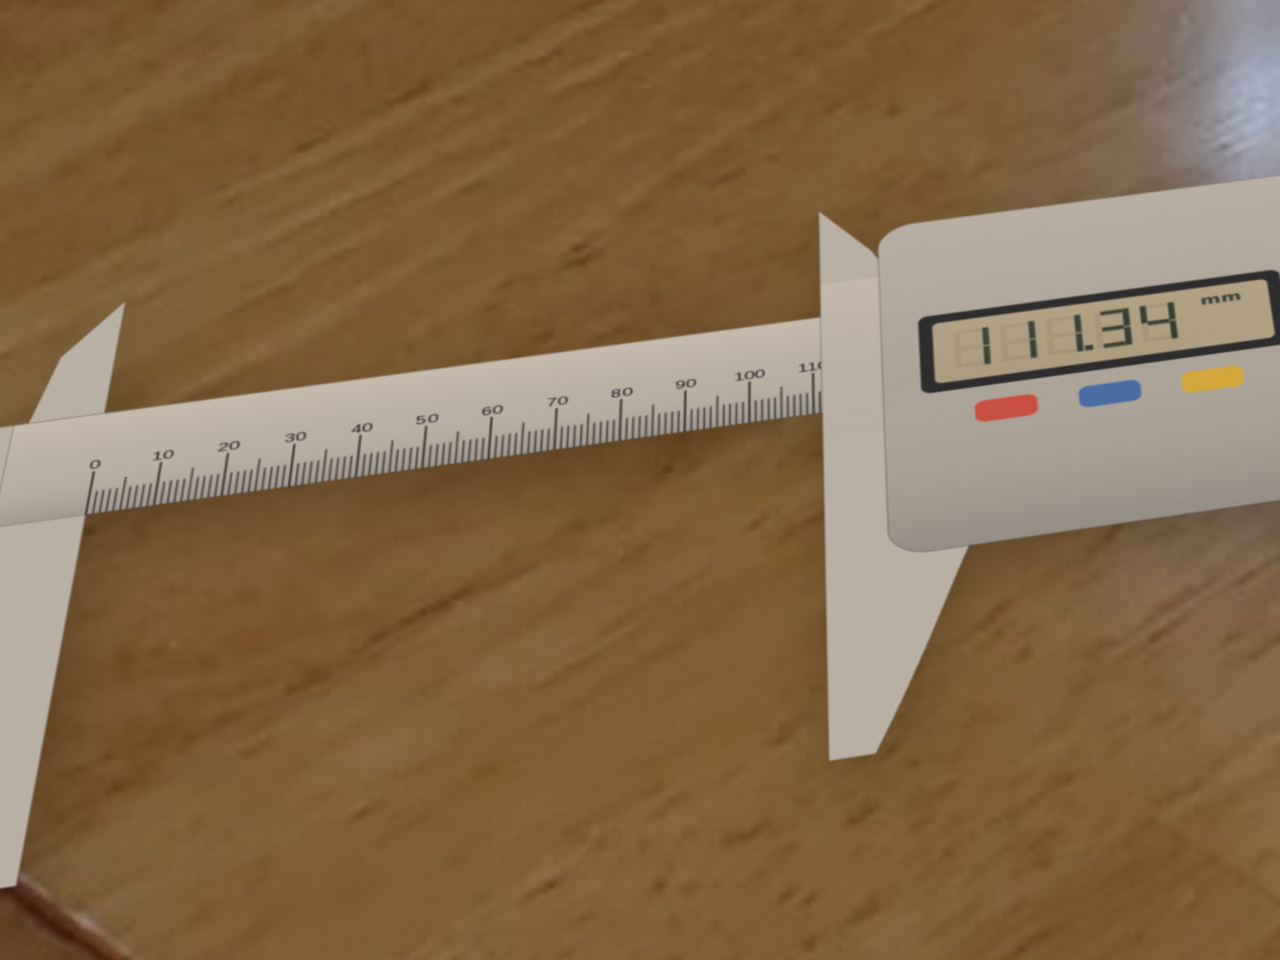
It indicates **111.34** mm
